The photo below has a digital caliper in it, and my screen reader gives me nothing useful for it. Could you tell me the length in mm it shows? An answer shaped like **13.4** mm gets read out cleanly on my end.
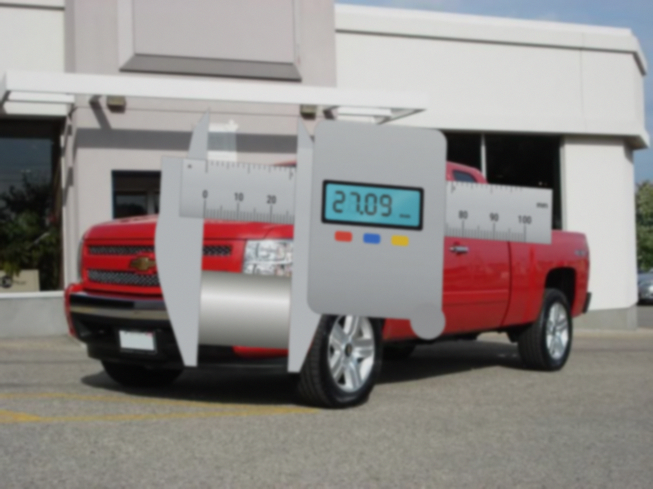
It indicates **27.09** mm
